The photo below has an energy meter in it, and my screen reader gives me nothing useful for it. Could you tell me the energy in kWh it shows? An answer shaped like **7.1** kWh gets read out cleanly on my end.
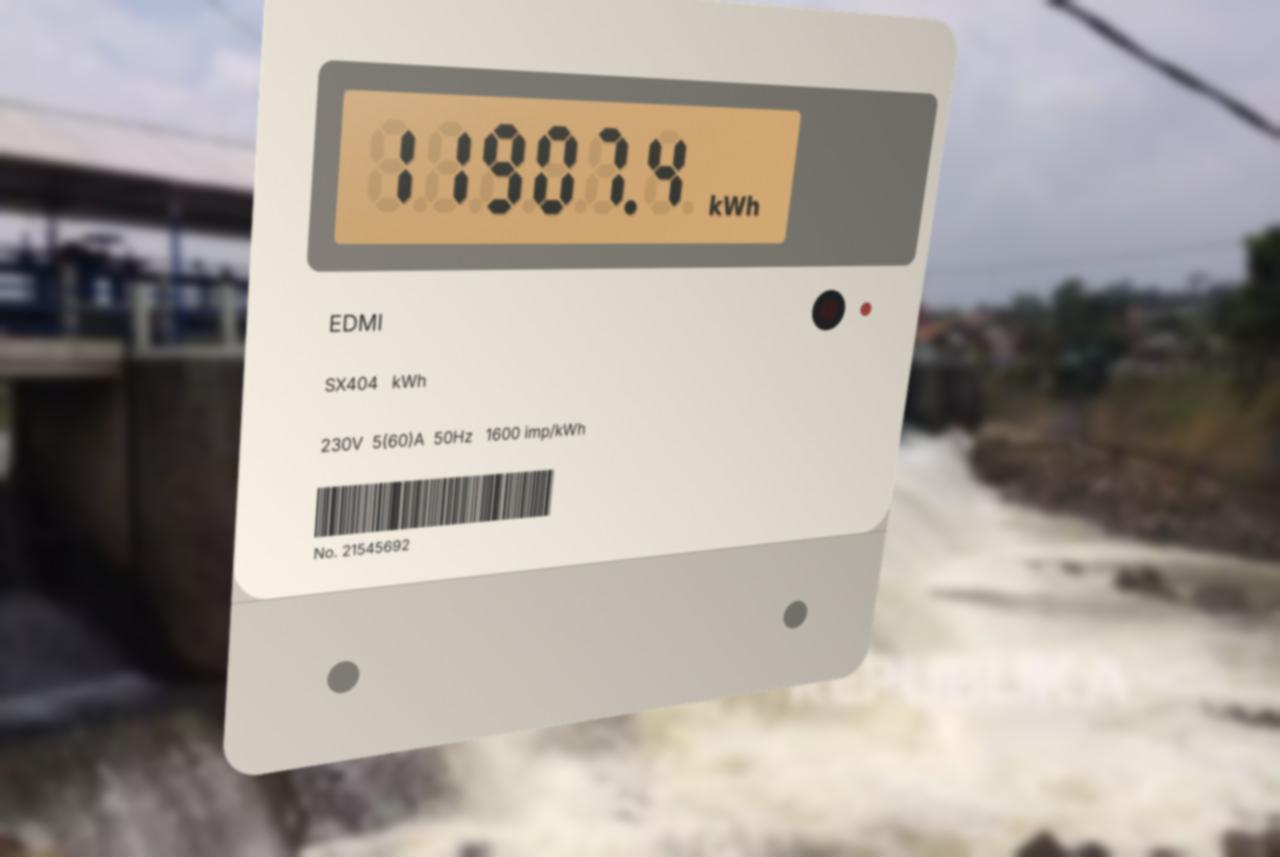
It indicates **11907.4** kWh
